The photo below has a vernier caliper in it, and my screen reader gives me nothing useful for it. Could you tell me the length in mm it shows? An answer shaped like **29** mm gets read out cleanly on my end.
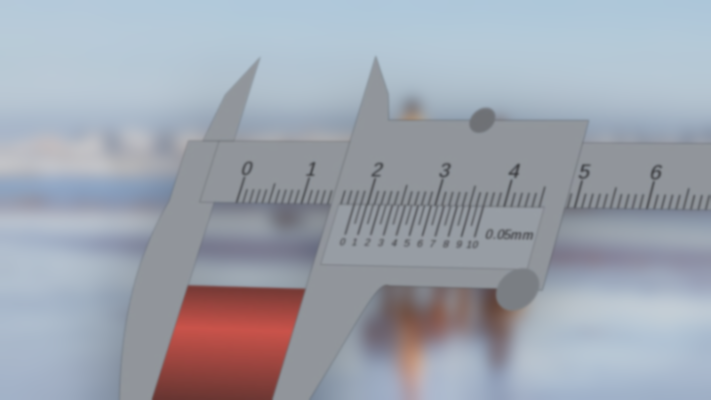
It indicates **18.0** mm
